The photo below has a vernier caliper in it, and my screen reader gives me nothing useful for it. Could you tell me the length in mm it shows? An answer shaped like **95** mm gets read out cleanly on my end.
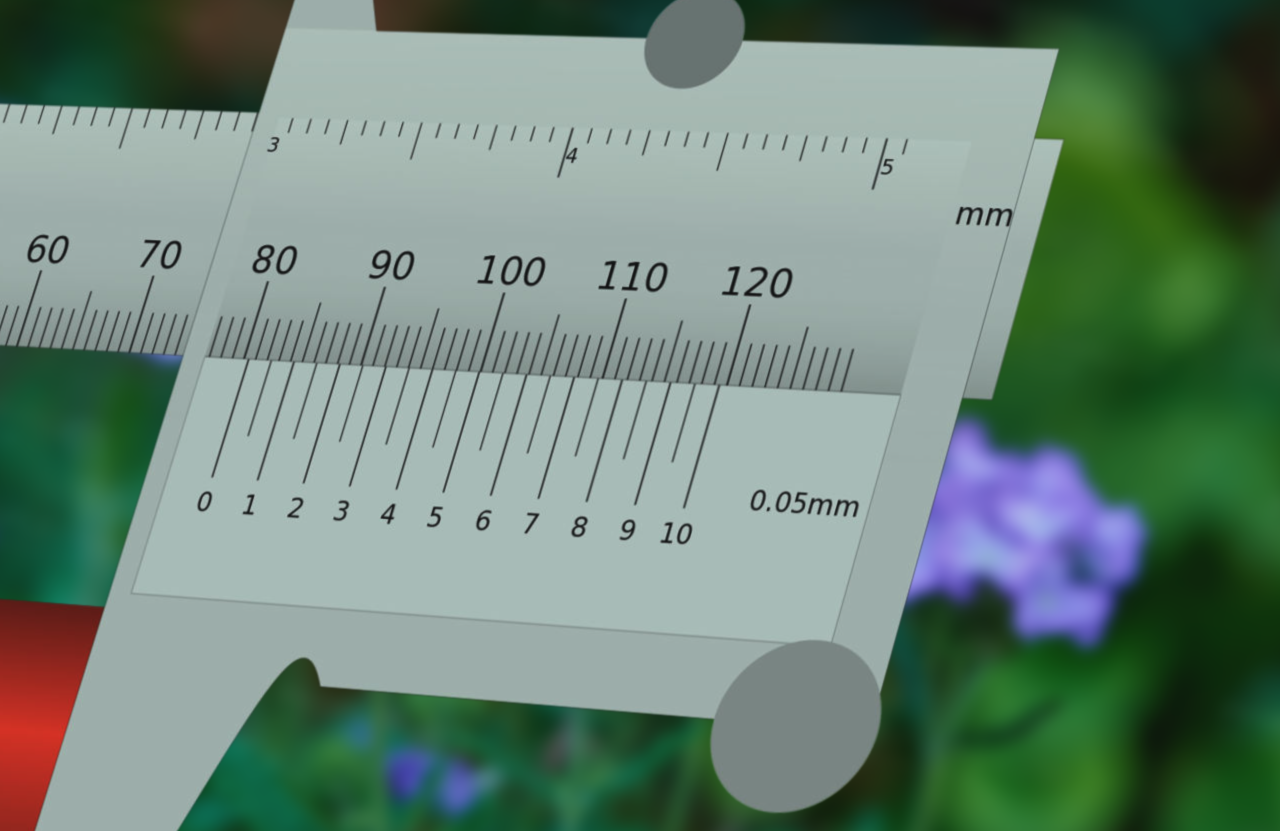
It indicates **80.4** mm
